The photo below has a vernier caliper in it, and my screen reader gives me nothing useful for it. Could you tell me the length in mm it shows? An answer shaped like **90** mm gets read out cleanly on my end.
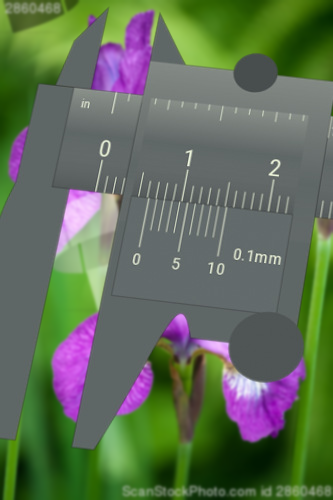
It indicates **6.2** mm
